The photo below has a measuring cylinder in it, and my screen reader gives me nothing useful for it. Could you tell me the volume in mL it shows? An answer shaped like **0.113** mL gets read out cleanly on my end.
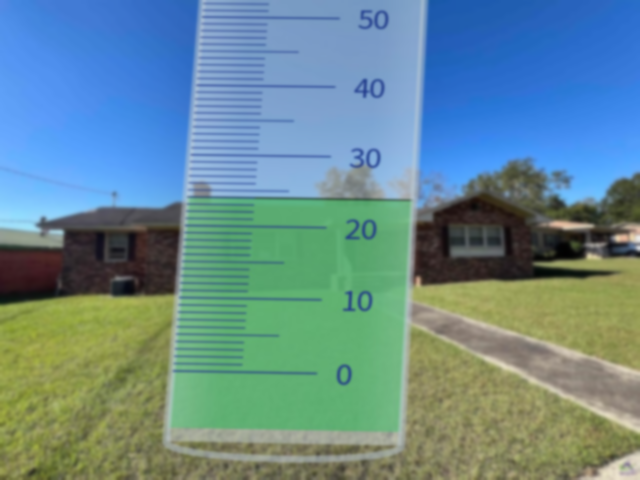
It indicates **24** mL
